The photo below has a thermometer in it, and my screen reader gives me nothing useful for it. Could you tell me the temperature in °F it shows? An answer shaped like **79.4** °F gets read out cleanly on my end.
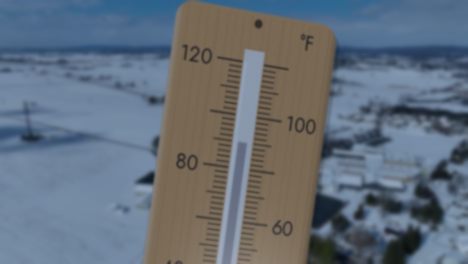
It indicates **90** °F
